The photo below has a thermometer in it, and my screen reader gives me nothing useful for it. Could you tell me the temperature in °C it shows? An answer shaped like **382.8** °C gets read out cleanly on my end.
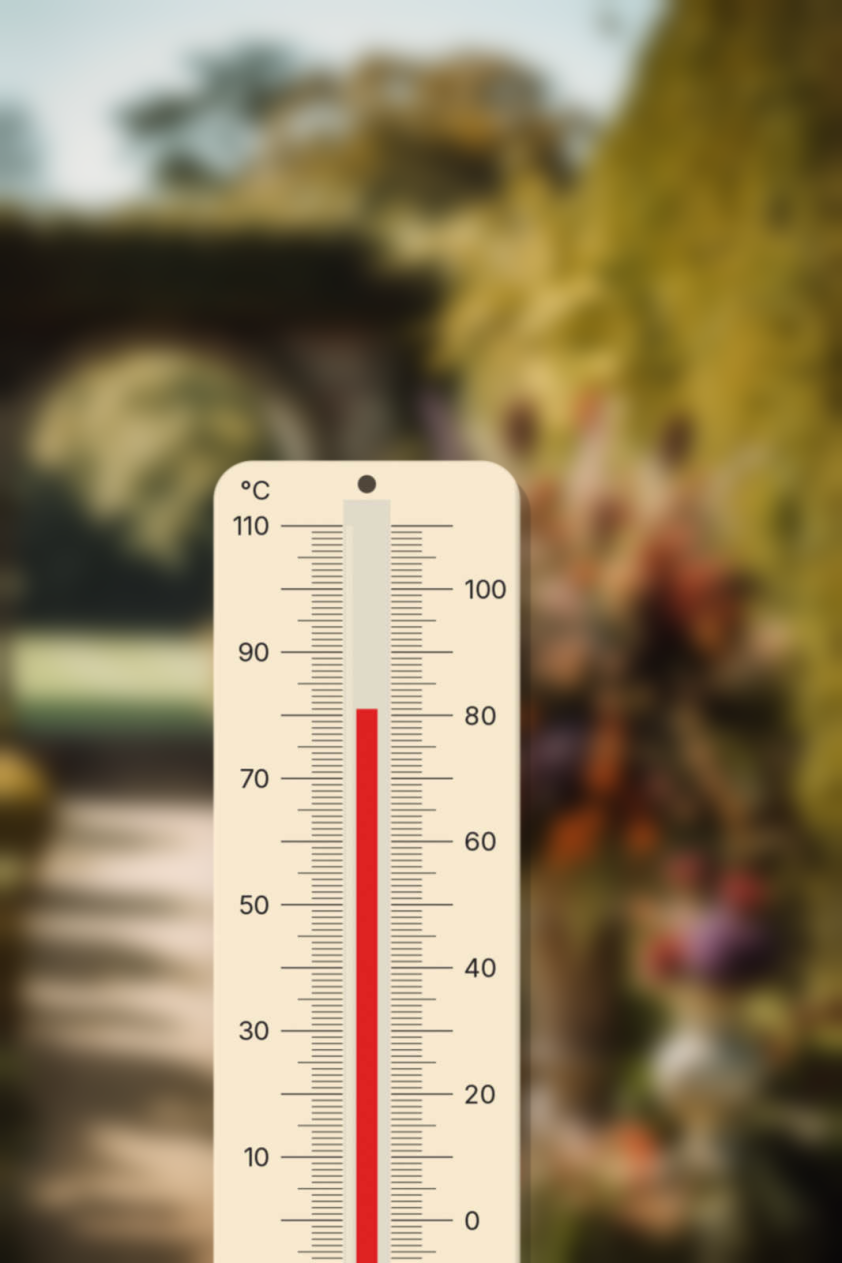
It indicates **81** °C
